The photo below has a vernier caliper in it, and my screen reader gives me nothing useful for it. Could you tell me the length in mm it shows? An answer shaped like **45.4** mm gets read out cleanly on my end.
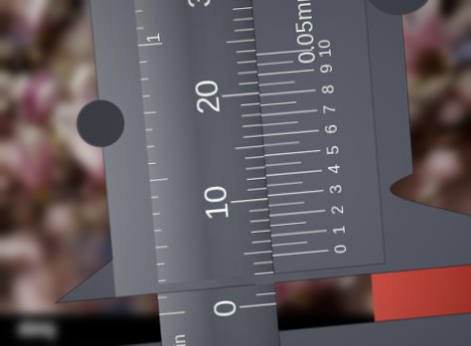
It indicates **4.6** mm
